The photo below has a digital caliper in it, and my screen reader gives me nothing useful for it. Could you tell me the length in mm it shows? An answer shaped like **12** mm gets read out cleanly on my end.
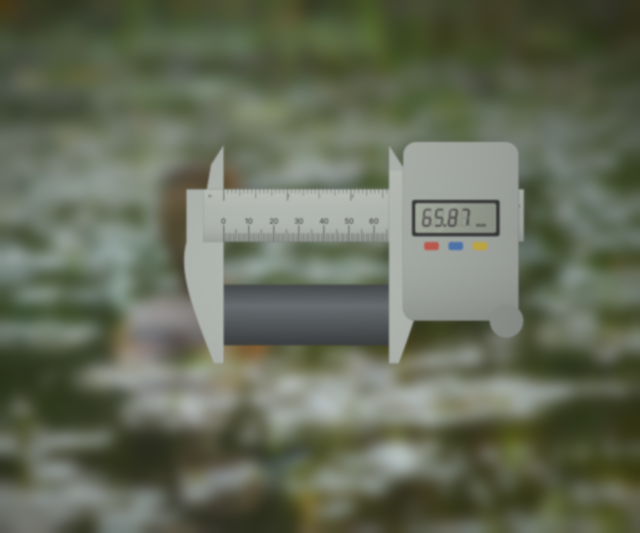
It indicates **65.87** mm
